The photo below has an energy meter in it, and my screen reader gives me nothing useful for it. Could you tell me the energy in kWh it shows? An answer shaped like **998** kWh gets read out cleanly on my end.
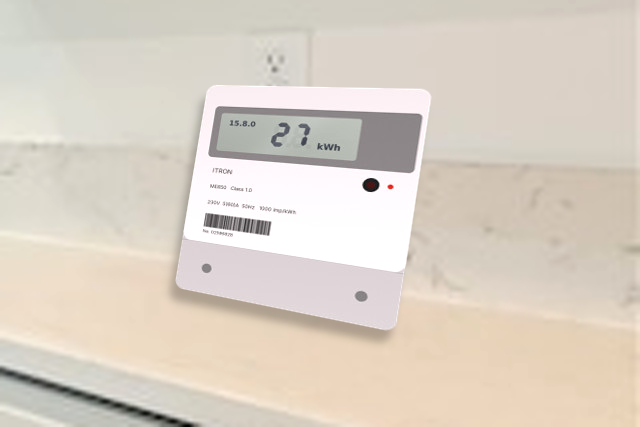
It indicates **27** kWh
